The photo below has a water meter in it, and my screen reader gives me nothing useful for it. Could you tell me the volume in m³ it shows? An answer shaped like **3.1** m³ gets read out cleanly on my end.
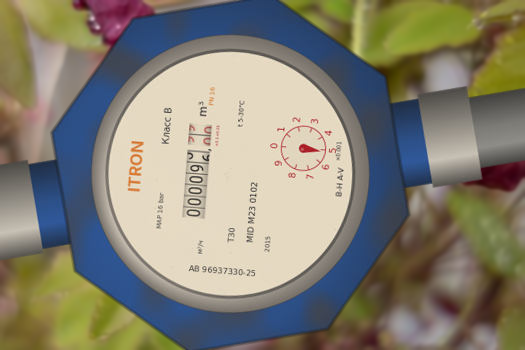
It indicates **95.995** m³
